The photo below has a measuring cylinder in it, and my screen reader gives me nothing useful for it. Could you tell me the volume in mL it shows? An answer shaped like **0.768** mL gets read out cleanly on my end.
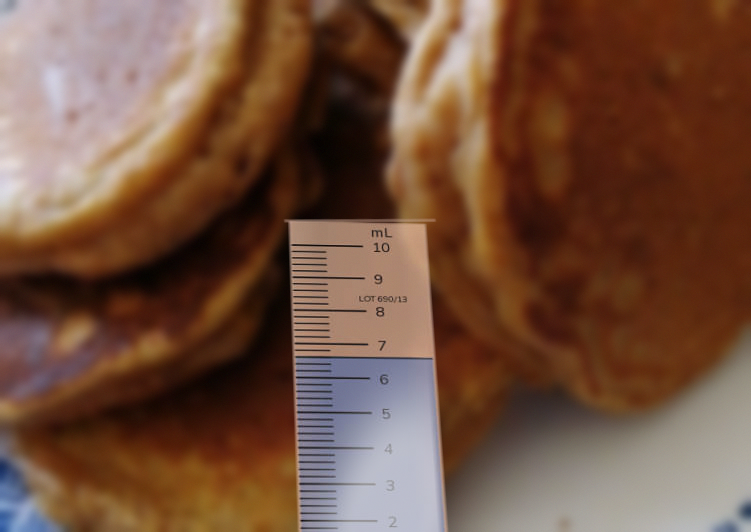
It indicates **6.6** mL
